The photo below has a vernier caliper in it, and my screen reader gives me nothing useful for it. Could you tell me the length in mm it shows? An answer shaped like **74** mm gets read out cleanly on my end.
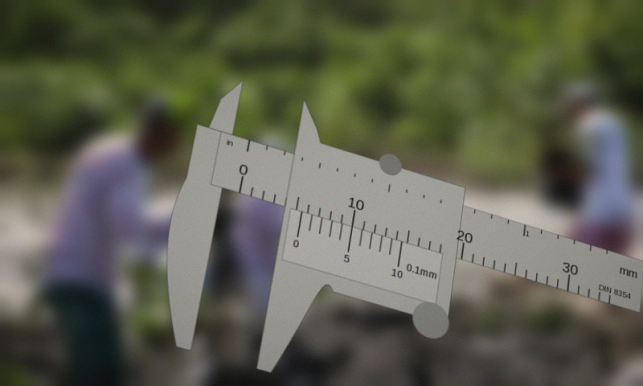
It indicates **5.5** mm
